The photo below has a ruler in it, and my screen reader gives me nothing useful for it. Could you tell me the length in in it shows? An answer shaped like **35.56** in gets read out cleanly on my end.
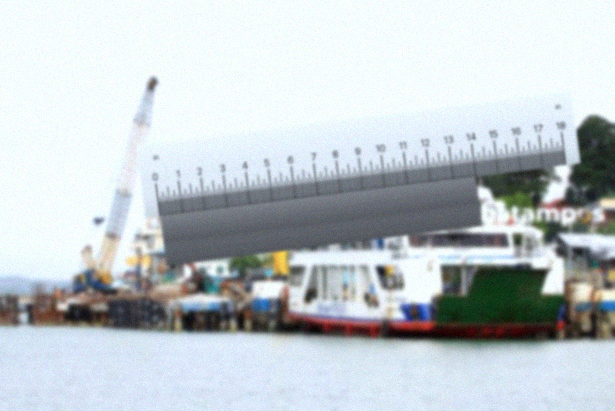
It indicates **14** in
